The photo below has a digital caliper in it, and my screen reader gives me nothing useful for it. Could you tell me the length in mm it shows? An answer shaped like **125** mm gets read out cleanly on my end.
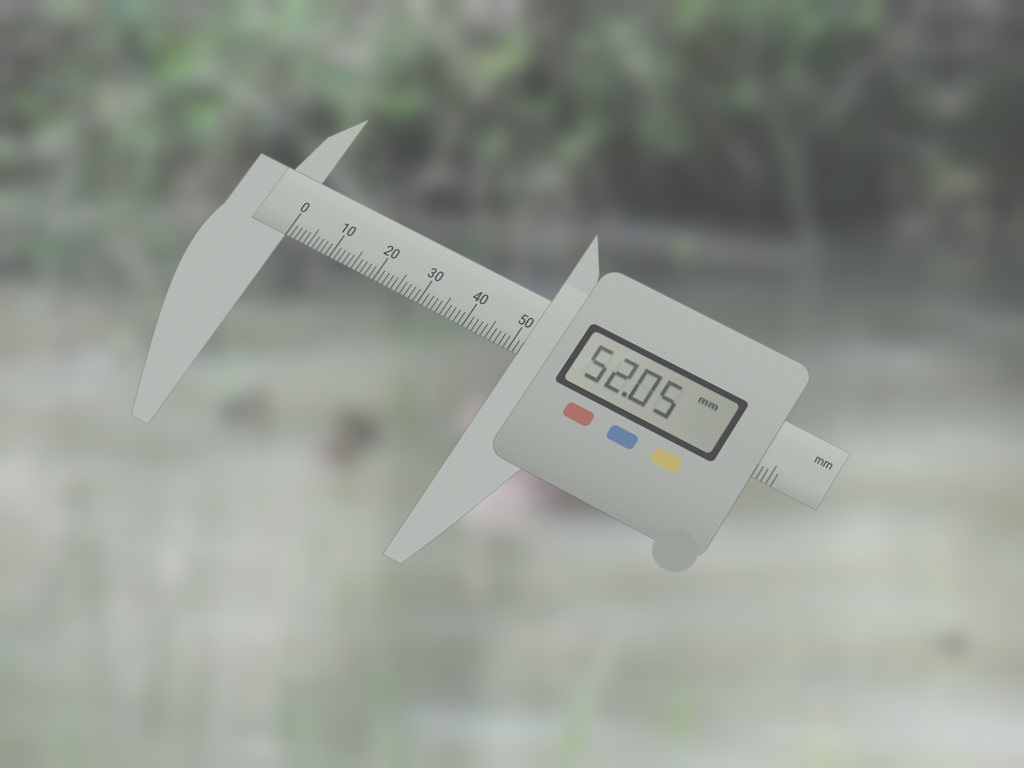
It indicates **52.05** mm
